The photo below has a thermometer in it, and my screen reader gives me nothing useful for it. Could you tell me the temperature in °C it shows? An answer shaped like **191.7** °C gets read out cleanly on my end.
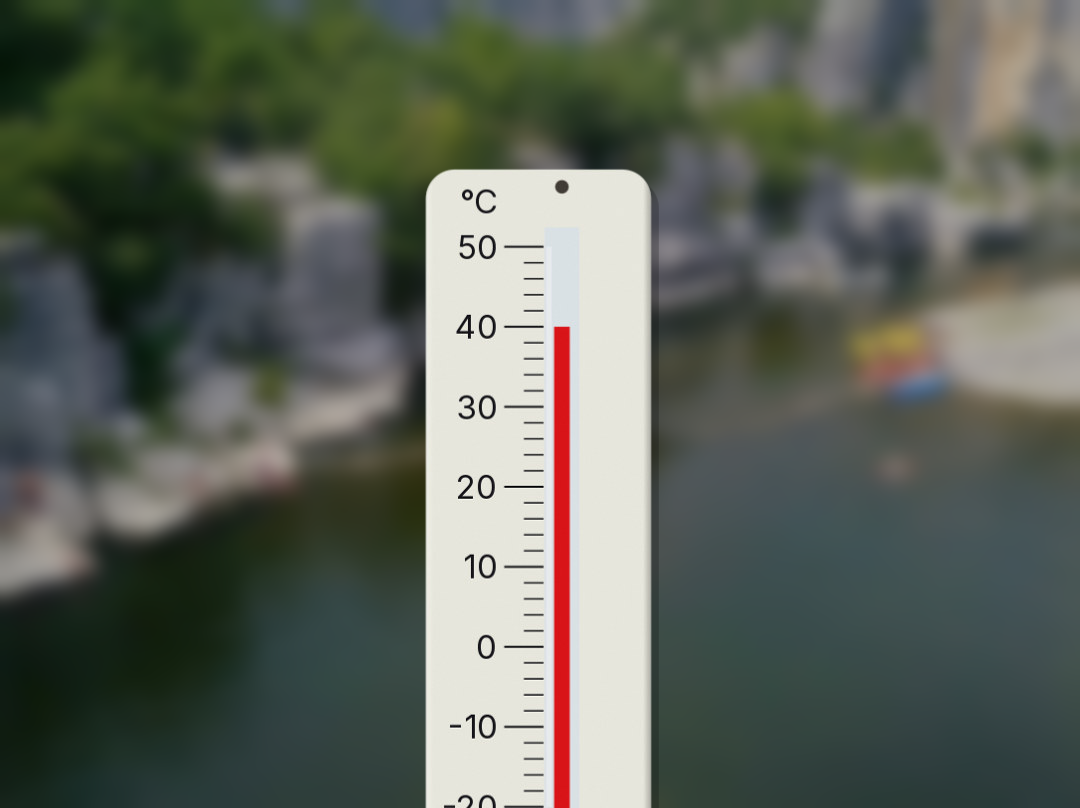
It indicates **40** °C
